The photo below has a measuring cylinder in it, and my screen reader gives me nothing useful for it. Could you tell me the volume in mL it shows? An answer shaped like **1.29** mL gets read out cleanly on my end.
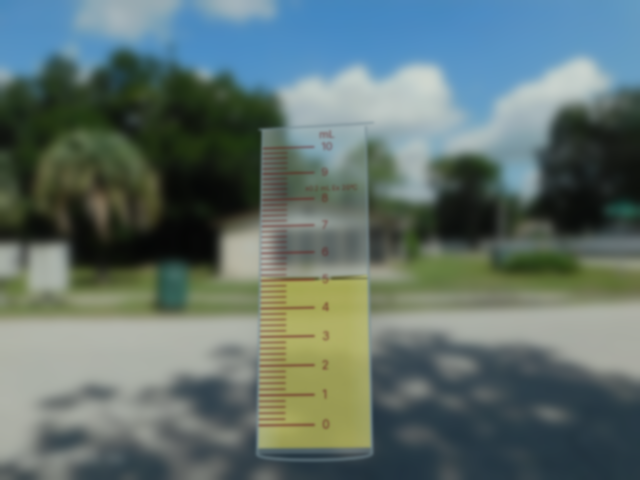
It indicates **5** mL
